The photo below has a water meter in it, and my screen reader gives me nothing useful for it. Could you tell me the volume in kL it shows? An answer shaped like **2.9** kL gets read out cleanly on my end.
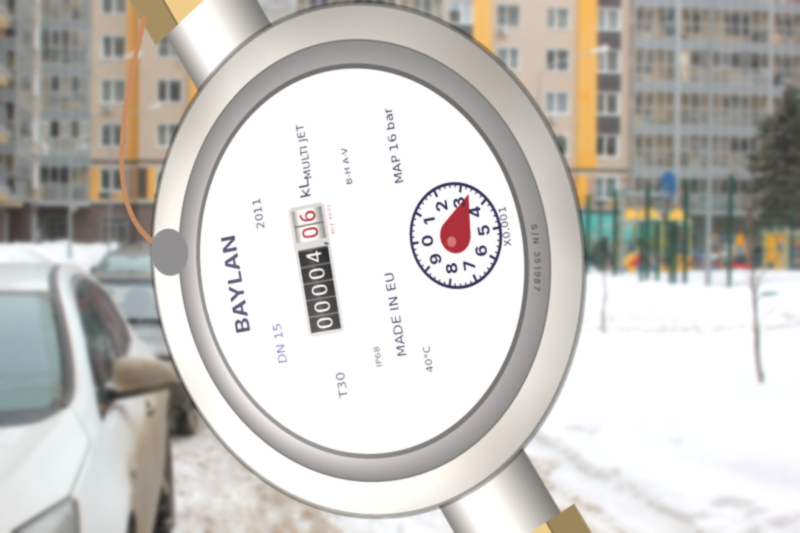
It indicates **4.063** kL
